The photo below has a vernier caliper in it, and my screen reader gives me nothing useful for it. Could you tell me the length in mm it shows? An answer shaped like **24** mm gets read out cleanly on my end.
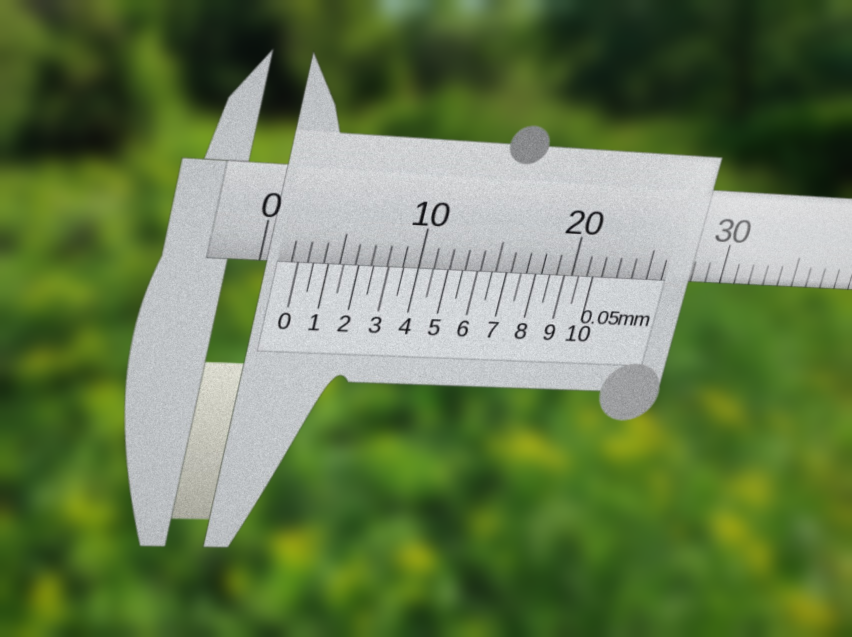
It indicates **2.4** mm
